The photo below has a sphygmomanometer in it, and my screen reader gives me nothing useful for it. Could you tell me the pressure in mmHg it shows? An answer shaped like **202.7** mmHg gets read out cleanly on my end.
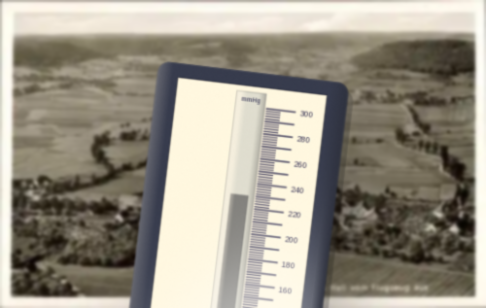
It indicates **230** mmHg
